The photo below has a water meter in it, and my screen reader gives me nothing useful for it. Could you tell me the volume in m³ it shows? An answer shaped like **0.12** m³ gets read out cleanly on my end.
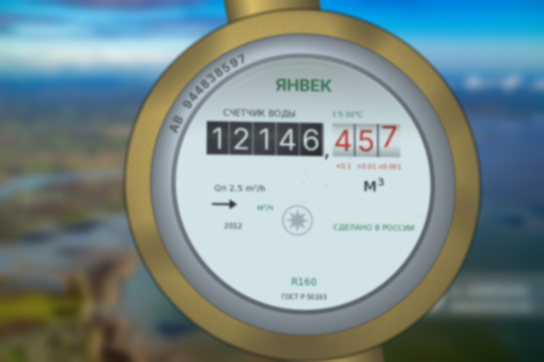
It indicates **12146.457** m³
